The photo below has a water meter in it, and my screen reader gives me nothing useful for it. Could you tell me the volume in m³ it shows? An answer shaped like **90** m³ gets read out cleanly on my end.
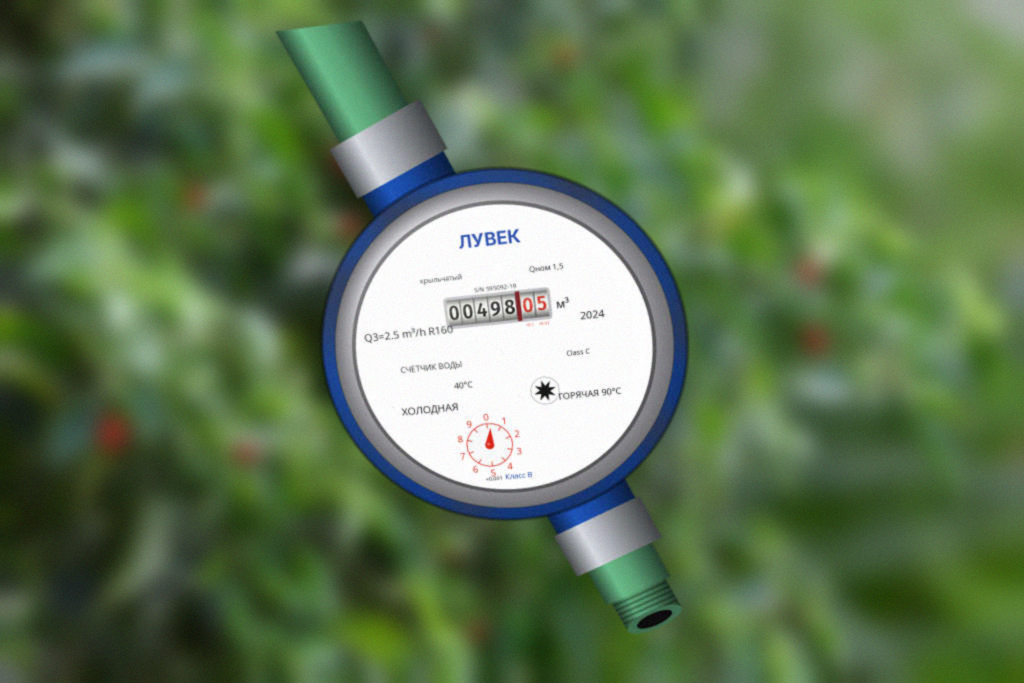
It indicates **498.050** m³
